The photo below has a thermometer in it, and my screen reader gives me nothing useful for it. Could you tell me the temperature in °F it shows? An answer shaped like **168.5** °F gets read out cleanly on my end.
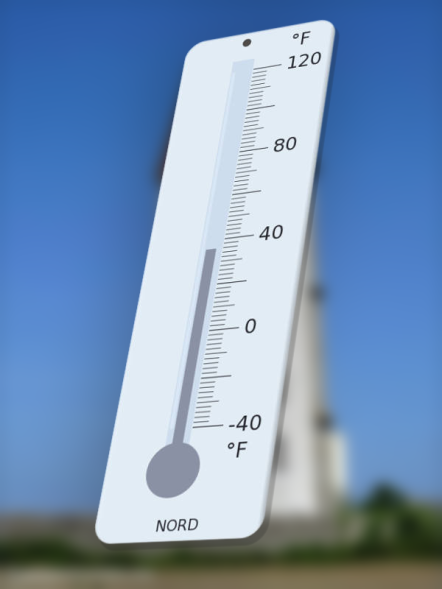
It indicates **36** °F
